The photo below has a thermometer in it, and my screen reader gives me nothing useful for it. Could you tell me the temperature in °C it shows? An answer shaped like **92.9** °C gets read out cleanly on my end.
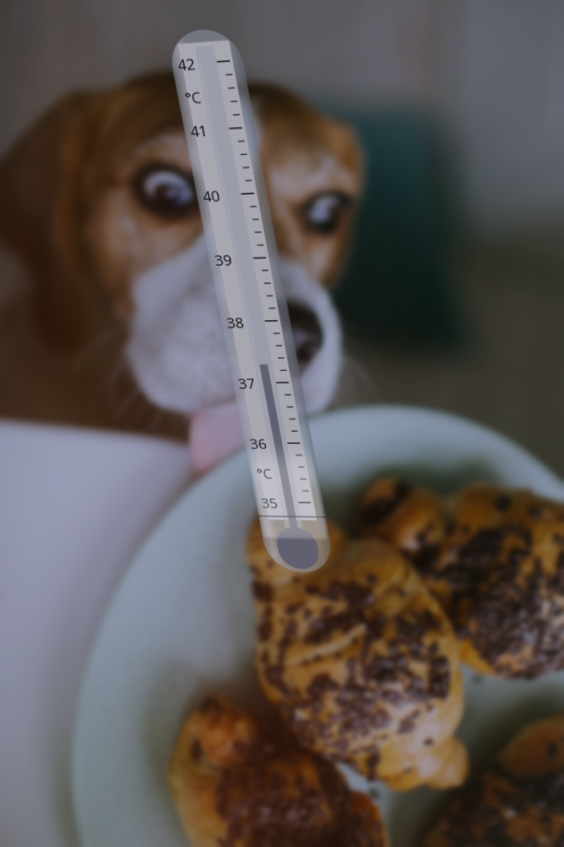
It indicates **37.3** °C
